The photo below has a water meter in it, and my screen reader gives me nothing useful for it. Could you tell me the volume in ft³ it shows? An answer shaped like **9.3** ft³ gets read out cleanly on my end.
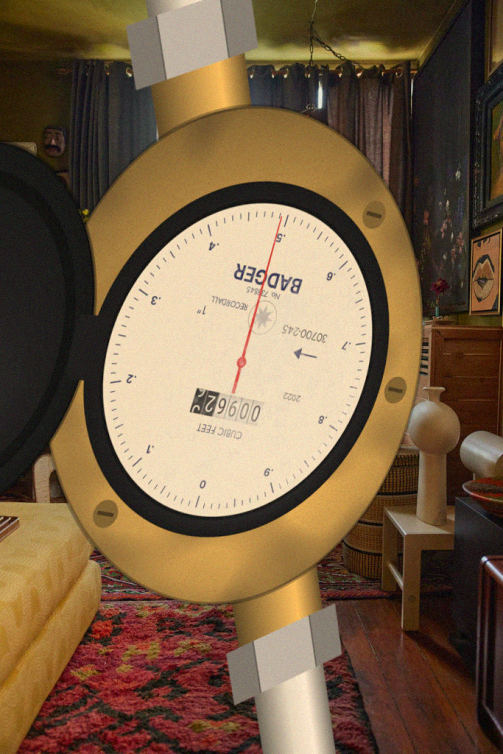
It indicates **9625.49** ft³
